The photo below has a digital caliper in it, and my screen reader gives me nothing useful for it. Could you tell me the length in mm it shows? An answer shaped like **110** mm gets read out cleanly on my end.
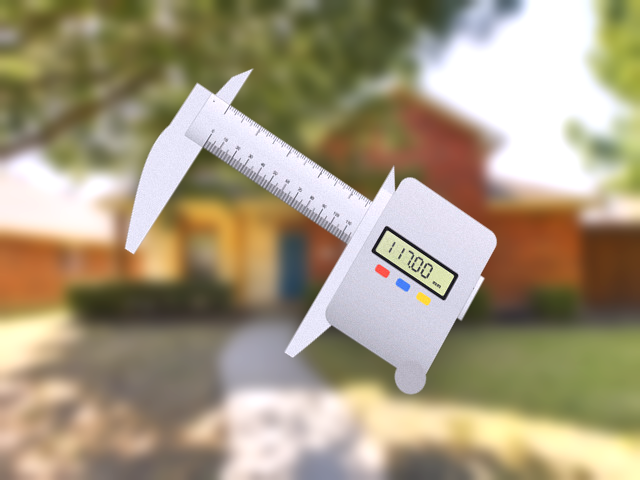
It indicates **117.00** mm
